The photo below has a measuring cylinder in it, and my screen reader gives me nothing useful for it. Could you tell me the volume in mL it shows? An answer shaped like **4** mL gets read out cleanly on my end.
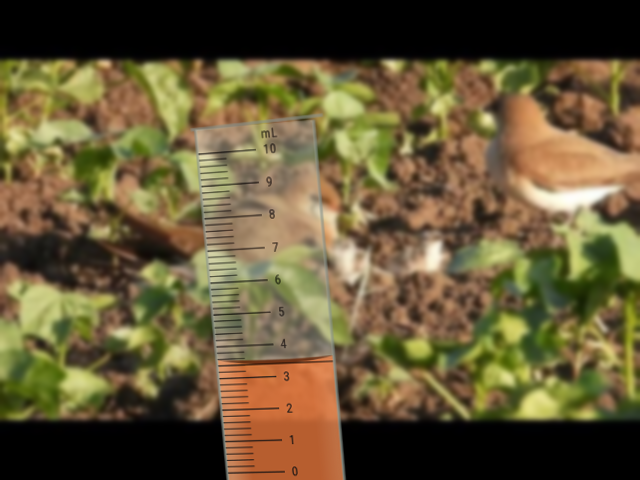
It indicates **3.4** mL
